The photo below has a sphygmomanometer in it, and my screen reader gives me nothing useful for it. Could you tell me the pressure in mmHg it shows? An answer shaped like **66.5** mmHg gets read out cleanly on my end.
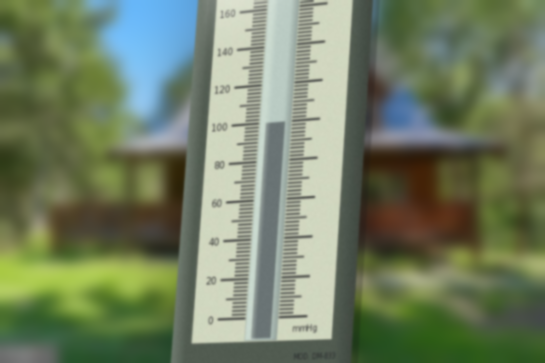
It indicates **100** mmHg
